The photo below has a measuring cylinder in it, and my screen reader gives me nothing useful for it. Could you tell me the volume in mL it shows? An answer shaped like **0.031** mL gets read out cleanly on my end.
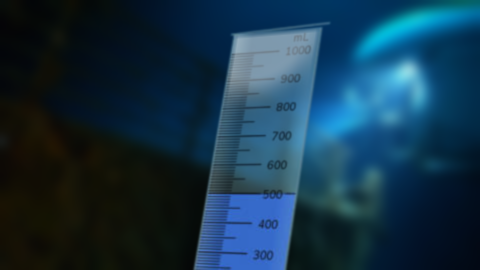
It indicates **500** mL
